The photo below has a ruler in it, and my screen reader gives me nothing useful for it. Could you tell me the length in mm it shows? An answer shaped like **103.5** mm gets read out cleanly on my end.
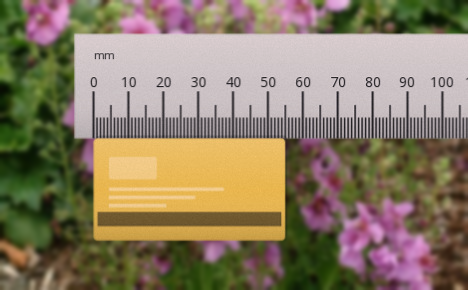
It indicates **55** mm
